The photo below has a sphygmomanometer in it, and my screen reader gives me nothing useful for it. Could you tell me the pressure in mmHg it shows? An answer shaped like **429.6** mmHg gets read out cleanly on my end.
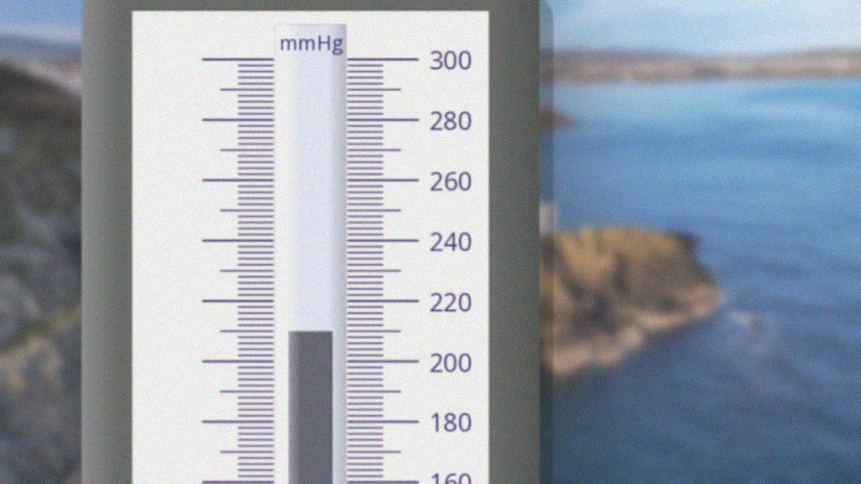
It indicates **210** mmHg
